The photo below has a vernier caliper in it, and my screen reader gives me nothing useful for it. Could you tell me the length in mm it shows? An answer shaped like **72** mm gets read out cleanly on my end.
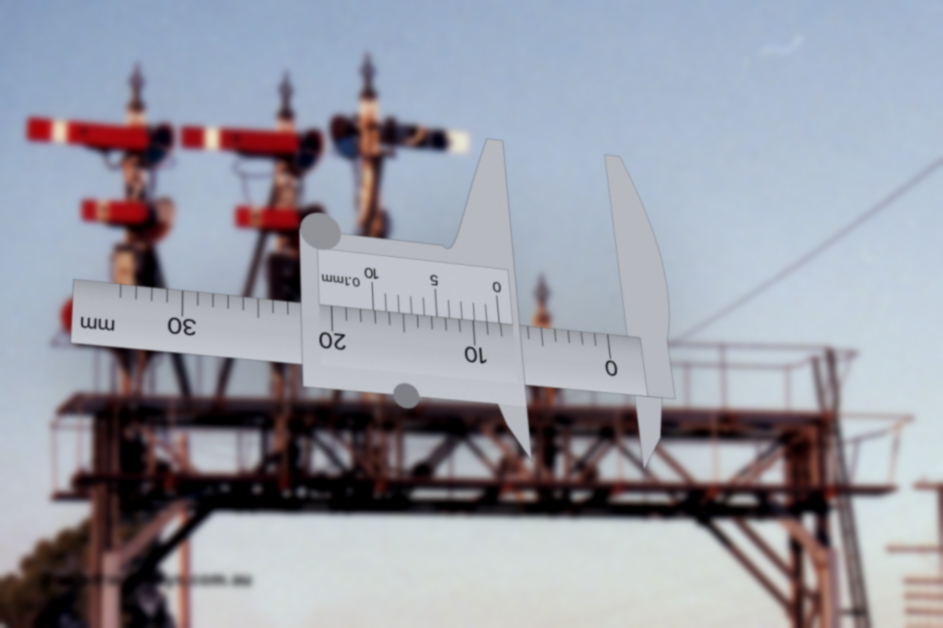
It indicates **8.1** mm
